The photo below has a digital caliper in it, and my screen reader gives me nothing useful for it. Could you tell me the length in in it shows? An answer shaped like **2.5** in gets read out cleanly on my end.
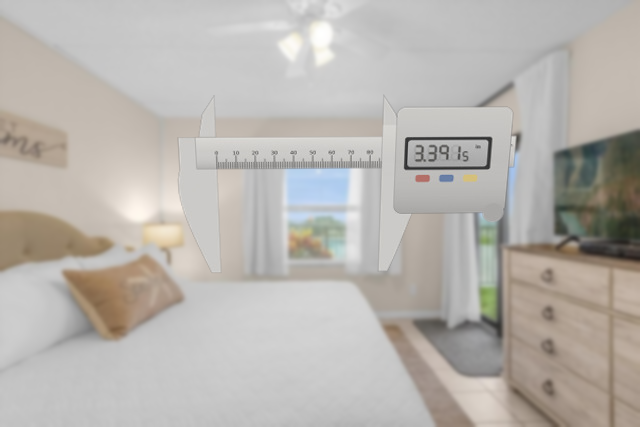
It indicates **3.3915** in
